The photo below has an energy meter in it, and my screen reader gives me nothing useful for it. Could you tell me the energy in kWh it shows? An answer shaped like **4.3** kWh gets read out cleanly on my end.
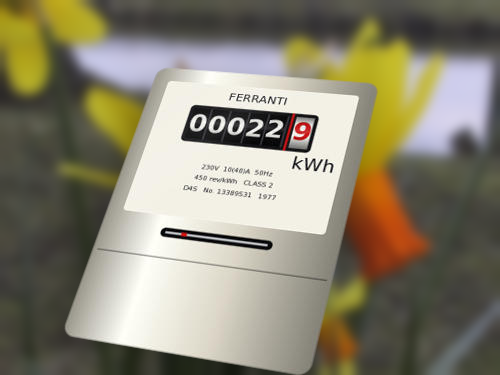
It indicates **22.9** kWh
